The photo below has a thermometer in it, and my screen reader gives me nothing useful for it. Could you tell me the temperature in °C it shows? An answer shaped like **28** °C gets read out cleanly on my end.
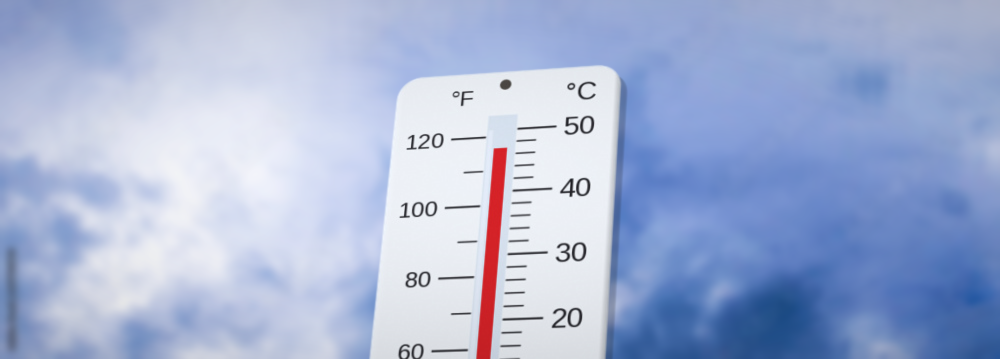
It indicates **47** °C
